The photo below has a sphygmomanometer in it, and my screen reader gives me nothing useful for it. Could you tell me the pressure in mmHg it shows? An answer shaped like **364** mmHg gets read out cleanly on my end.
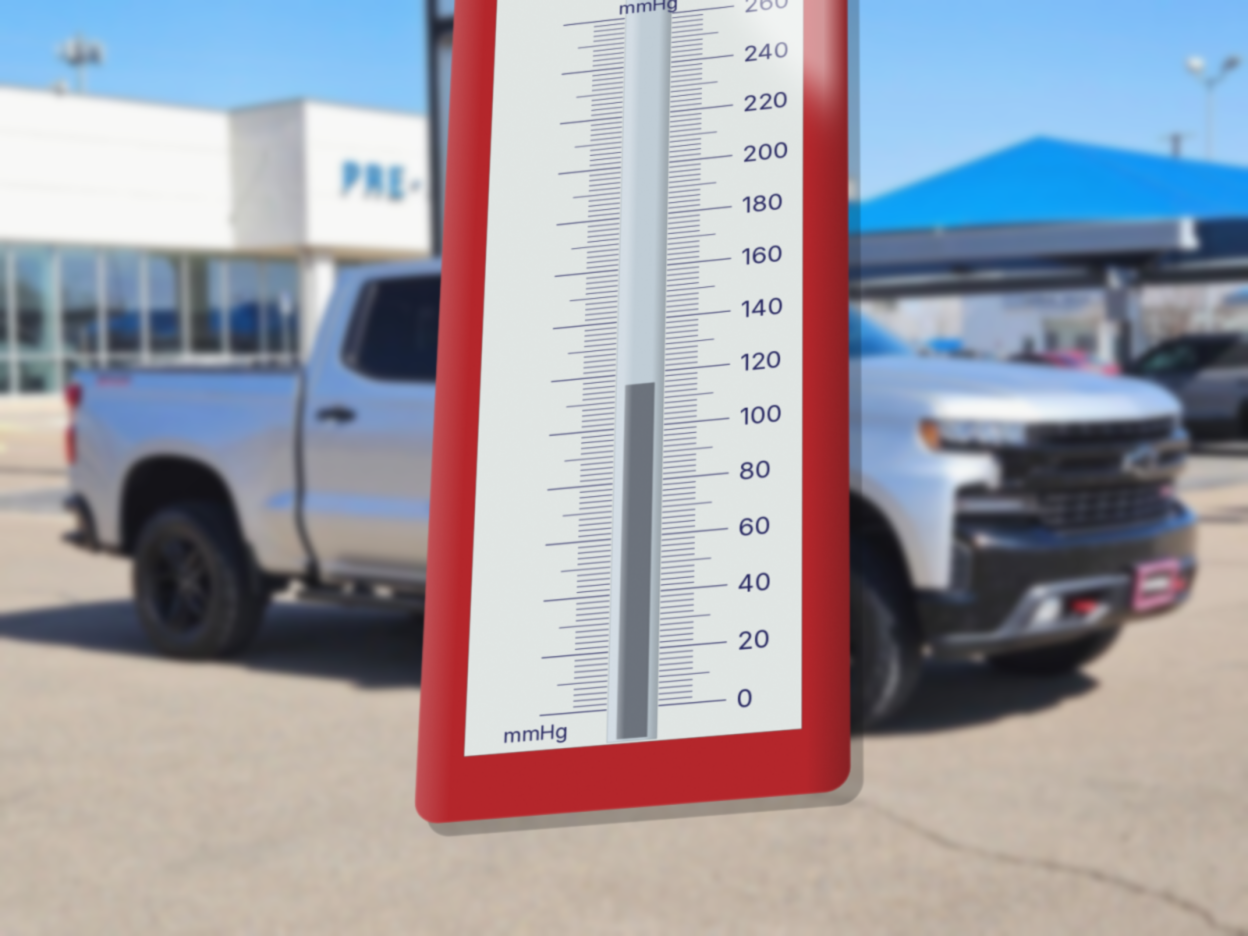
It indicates **116** mmHg
